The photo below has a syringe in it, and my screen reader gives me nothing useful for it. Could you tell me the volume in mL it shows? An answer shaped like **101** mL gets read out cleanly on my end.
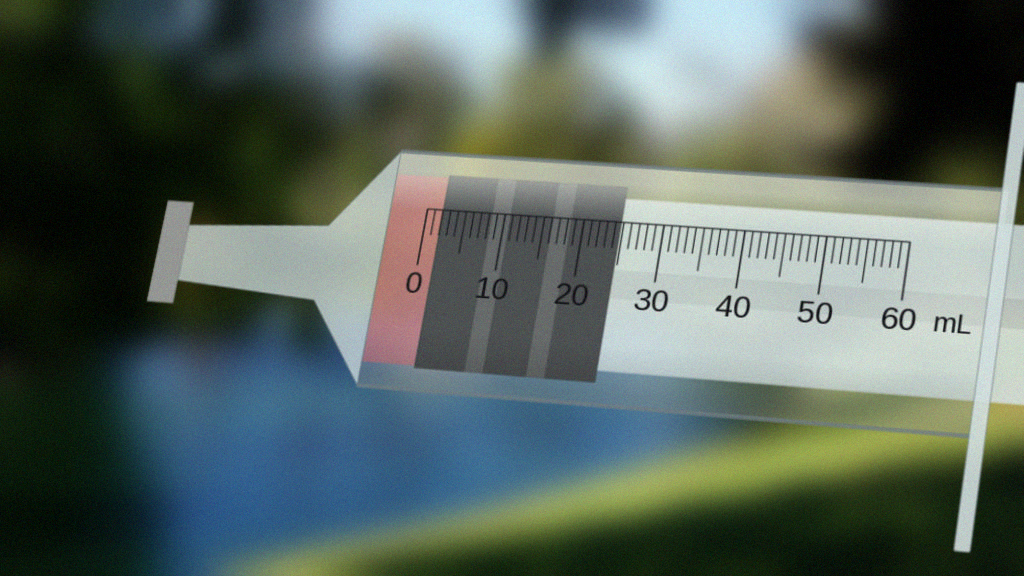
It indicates **2** mL
